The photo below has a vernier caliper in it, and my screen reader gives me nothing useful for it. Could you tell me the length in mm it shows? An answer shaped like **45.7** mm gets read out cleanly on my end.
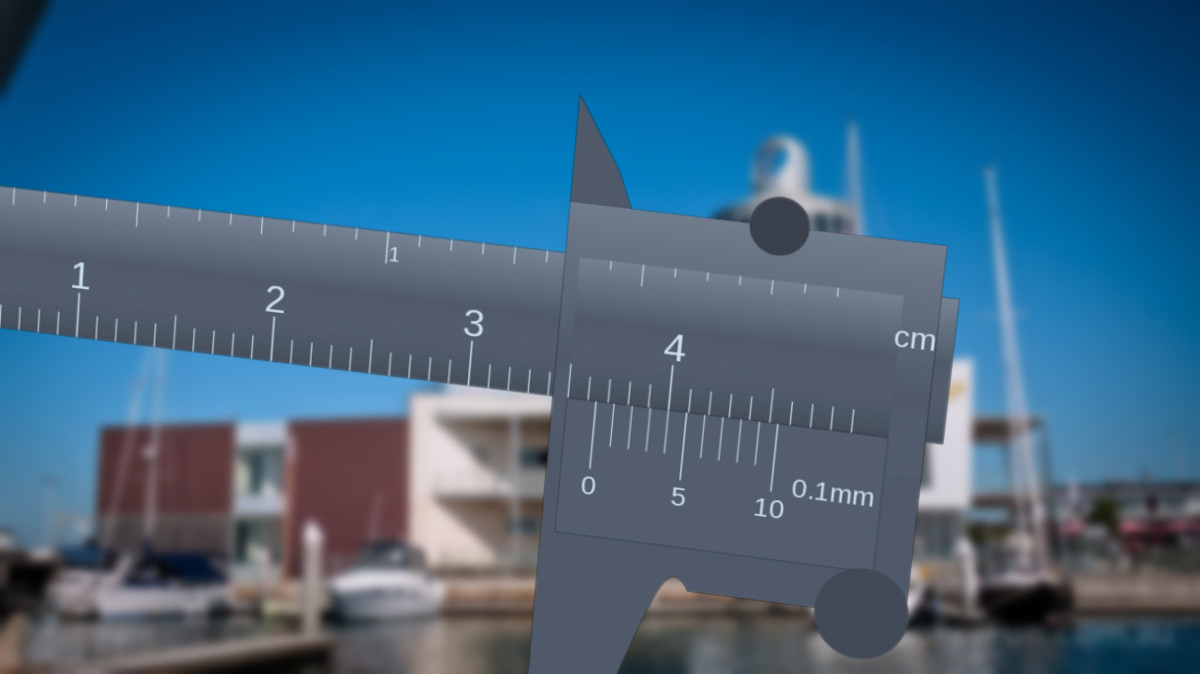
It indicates **36.4** mm
